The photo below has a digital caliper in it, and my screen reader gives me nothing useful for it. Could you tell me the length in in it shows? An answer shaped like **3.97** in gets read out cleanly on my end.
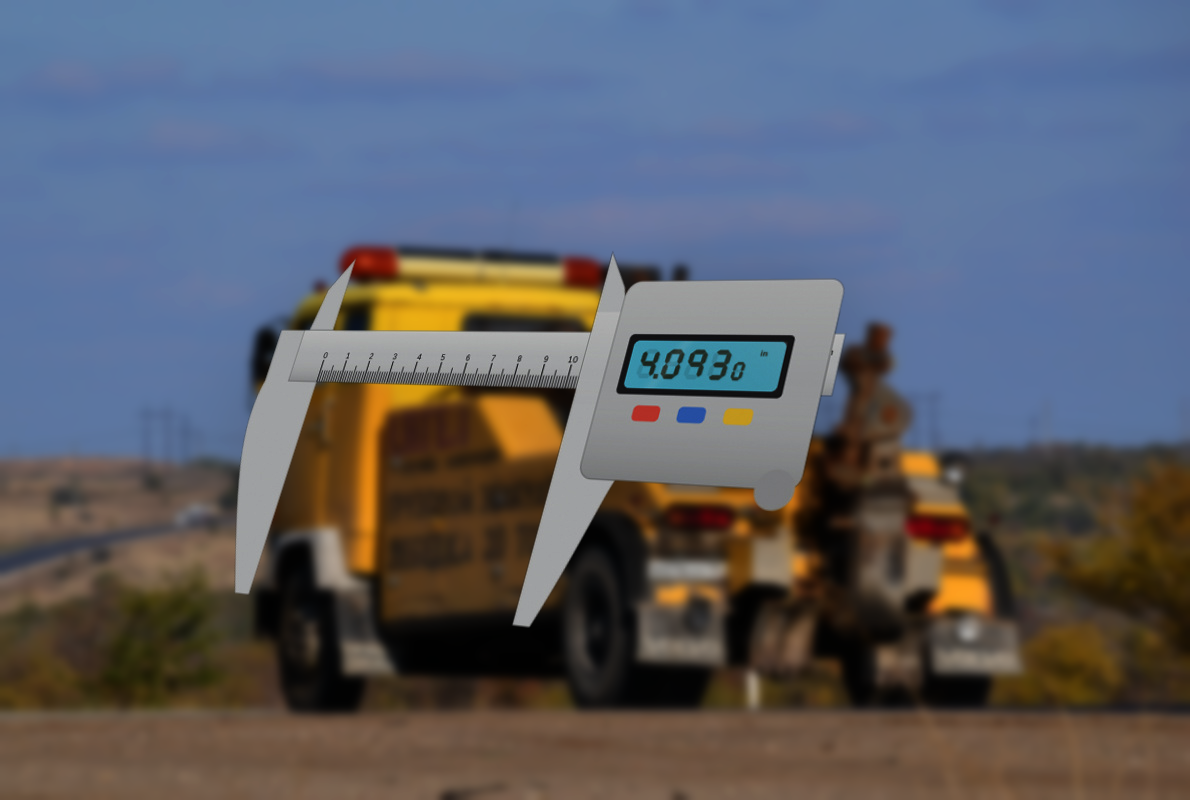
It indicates **4.0930** in
